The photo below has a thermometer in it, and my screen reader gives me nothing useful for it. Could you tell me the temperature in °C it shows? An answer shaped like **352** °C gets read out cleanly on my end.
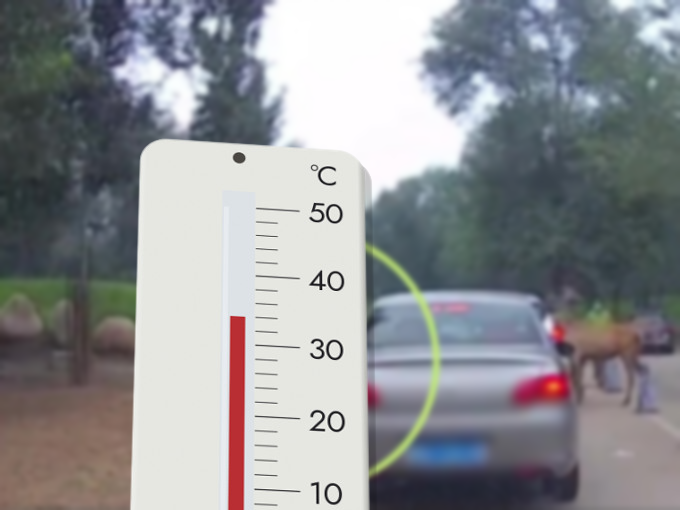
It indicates **34** °C
